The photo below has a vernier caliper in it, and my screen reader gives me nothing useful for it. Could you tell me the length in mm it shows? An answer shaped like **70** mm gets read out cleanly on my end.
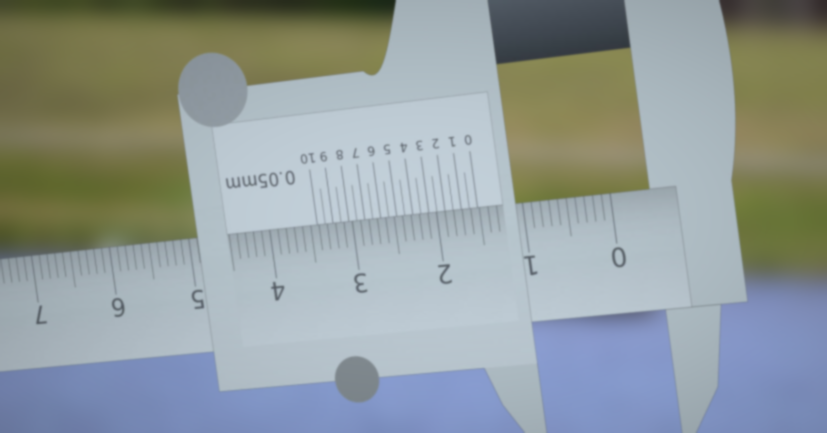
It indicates **15.2** mm
